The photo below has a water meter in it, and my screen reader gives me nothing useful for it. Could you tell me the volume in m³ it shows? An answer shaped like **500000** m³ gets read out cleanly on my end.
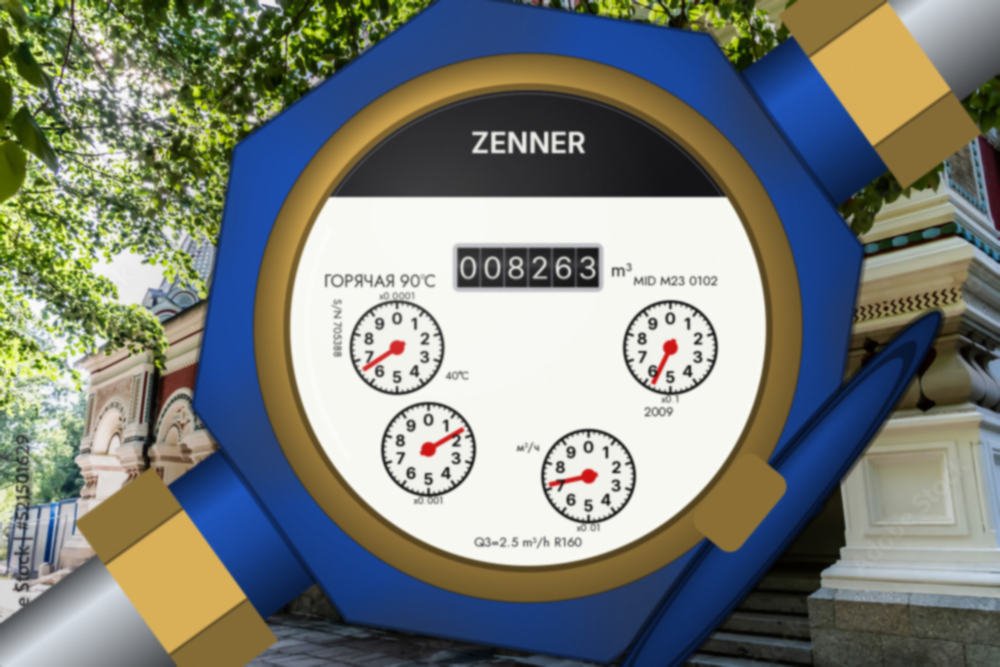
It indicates **8263.5716** m³
